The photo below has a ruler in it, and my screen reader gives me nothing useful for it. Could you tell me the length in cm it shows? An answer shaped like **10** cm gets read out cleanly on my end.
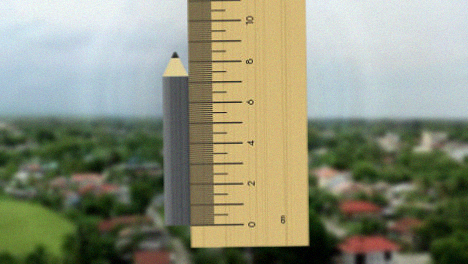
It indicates **8.5** cm
